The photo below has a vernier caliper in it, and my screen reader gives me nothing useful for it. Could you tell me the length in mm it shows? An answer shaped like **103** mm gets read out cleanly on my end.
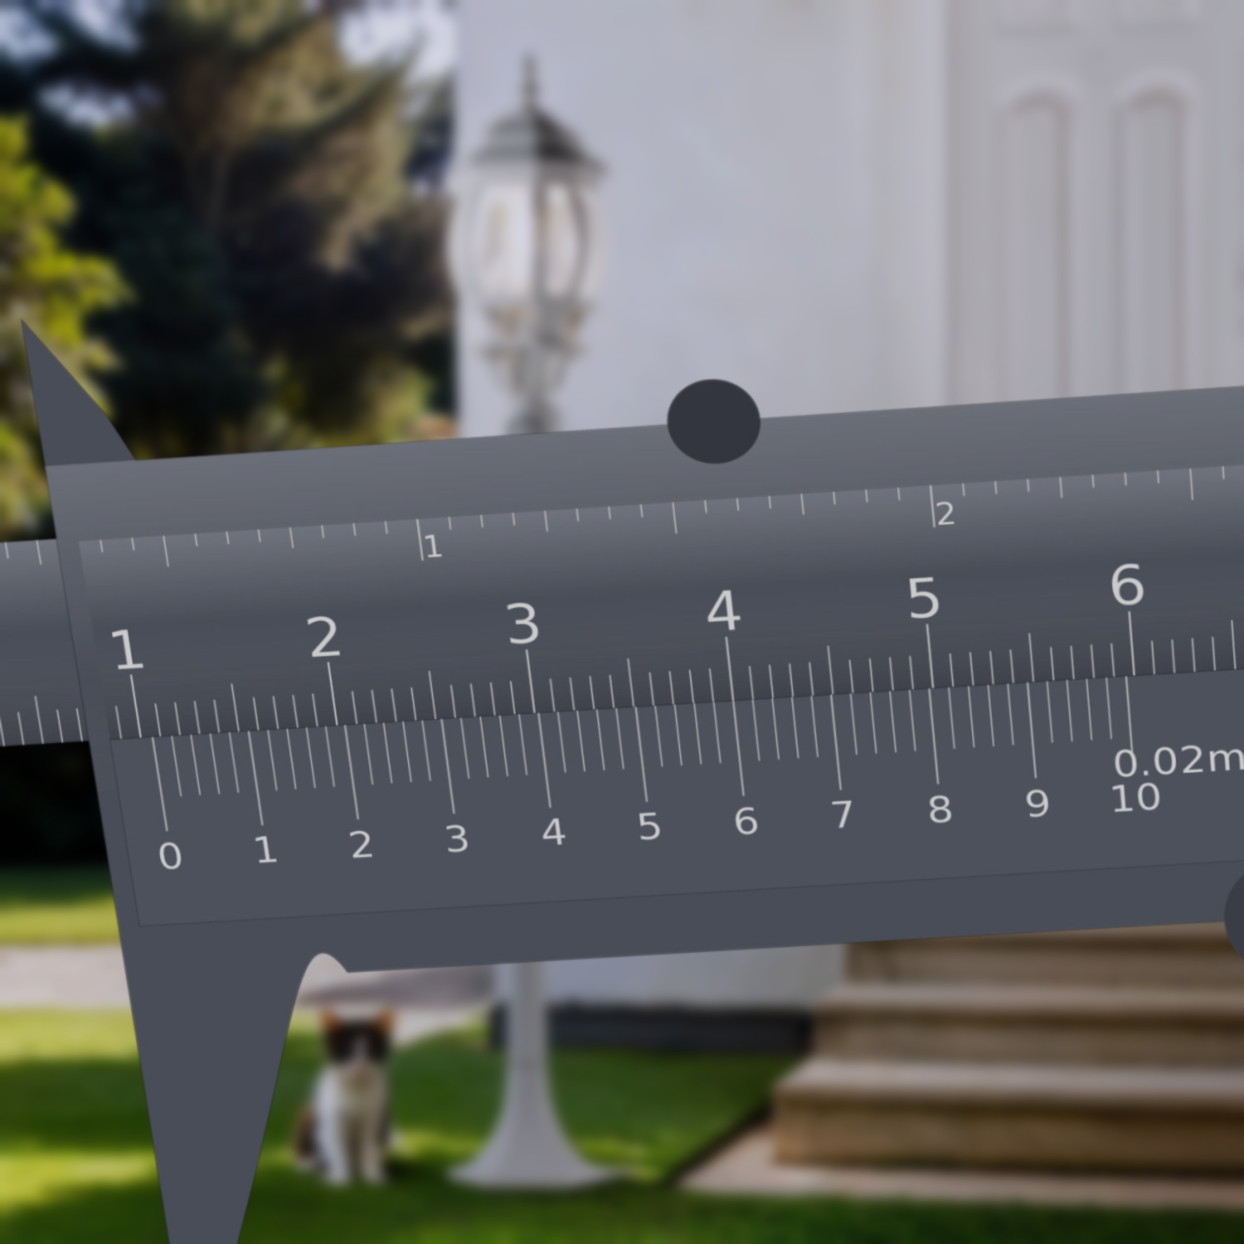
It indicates **10.6** mm
